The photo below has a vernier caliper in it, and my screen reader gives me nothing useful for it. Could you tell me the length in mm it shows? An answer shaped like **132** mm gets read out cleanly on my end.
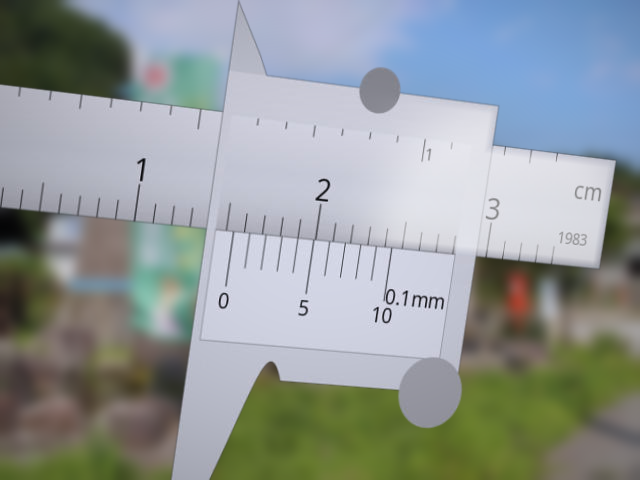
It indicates **15.4** mm
